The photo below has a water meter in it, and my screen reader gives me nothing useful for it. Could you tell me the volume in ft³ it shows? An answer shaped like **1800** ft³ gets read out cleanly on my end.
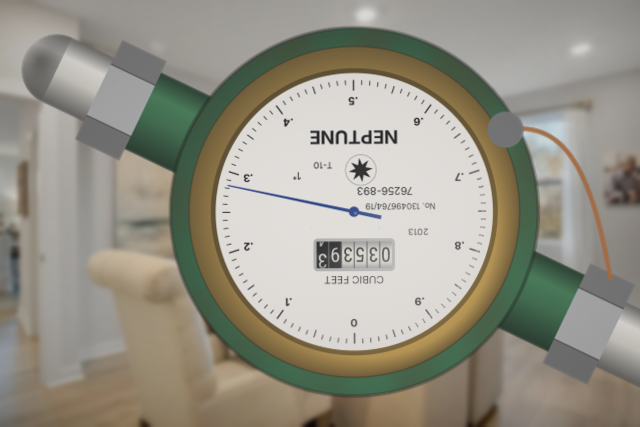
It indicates **35393.28** ft³
